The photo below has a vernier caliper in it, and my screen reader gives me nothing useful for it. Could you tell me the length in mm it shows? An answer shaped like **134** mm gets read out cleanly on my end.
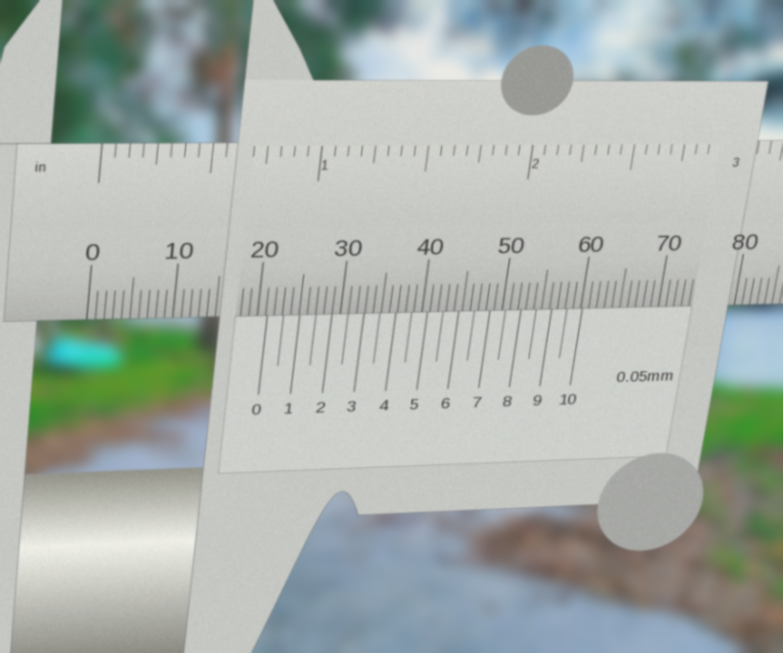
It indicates **21.2** mm
